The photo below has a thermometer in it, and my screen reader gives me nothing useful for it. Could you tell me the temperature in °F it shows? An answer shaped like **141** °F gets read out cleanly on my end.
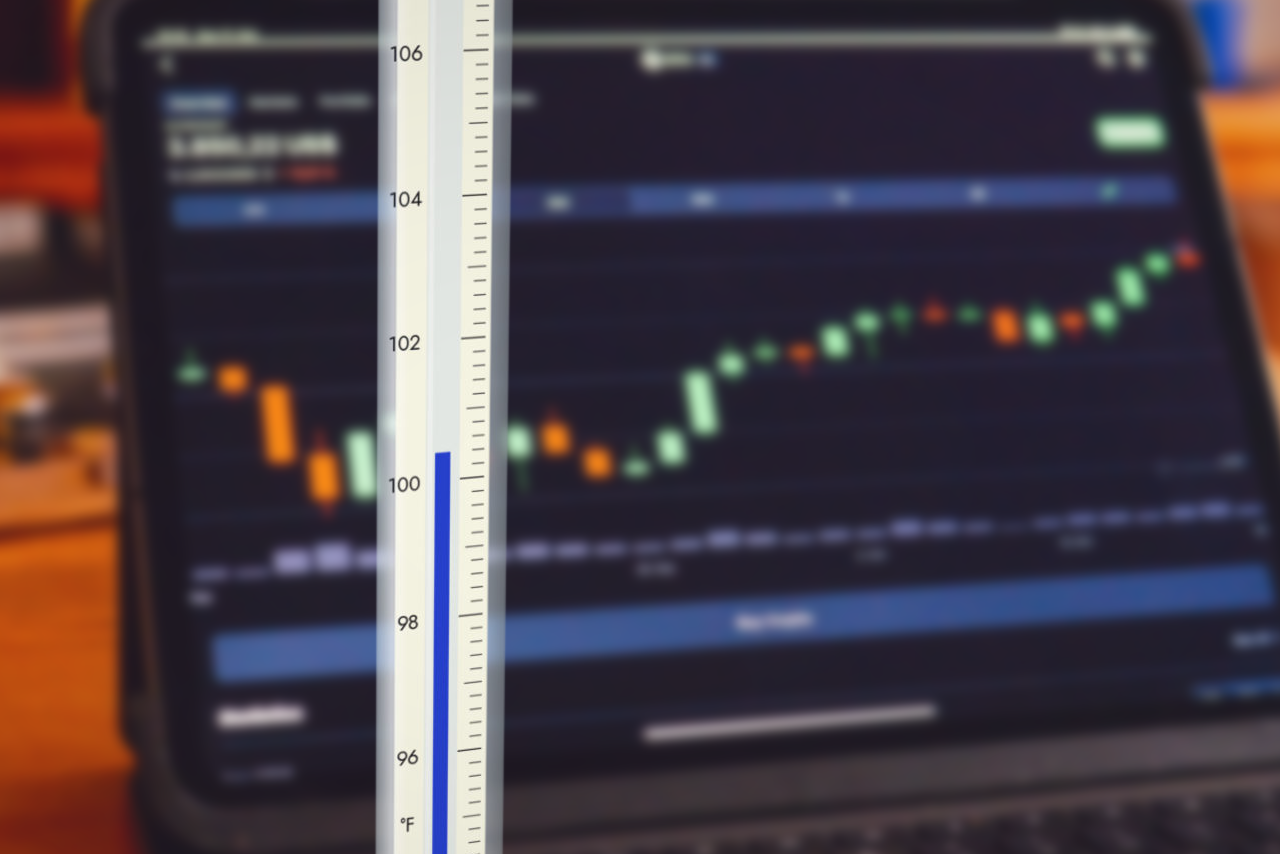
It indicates **100.4** °F
